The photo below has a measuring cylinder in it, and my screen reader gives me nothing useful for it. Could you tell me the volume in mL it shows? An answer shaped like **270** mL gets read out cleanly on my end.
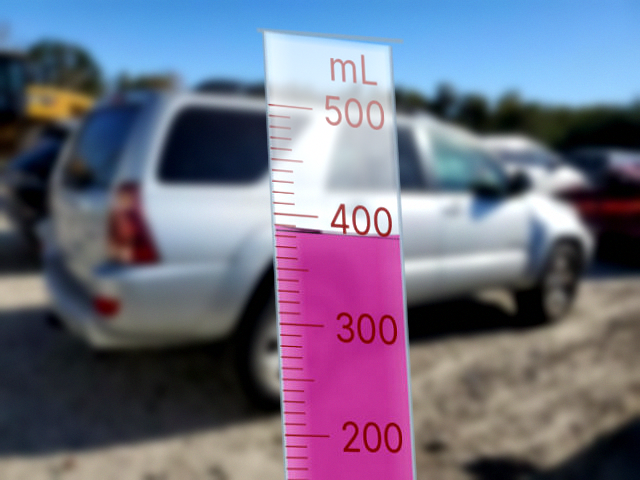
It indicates **385** mL
